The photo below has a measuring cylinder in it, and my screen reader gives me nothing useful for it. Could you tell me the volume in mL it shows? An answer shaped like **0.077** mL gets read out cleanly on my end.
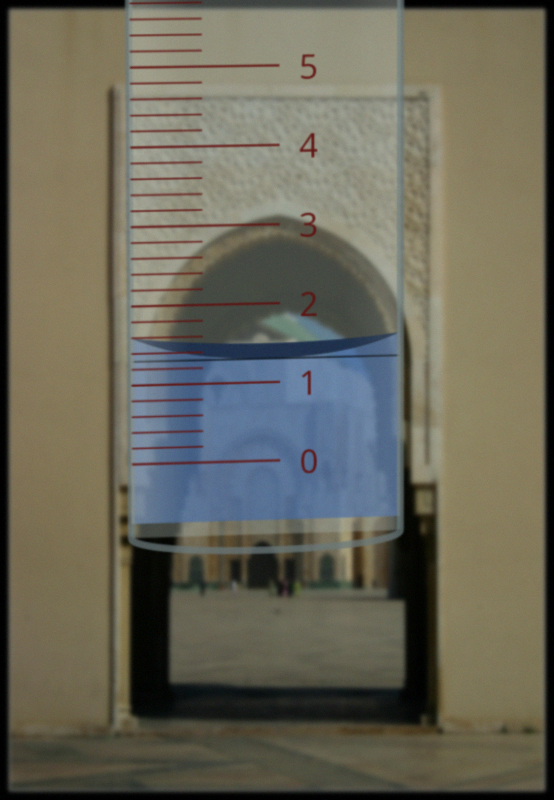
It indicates **1.3** mL
